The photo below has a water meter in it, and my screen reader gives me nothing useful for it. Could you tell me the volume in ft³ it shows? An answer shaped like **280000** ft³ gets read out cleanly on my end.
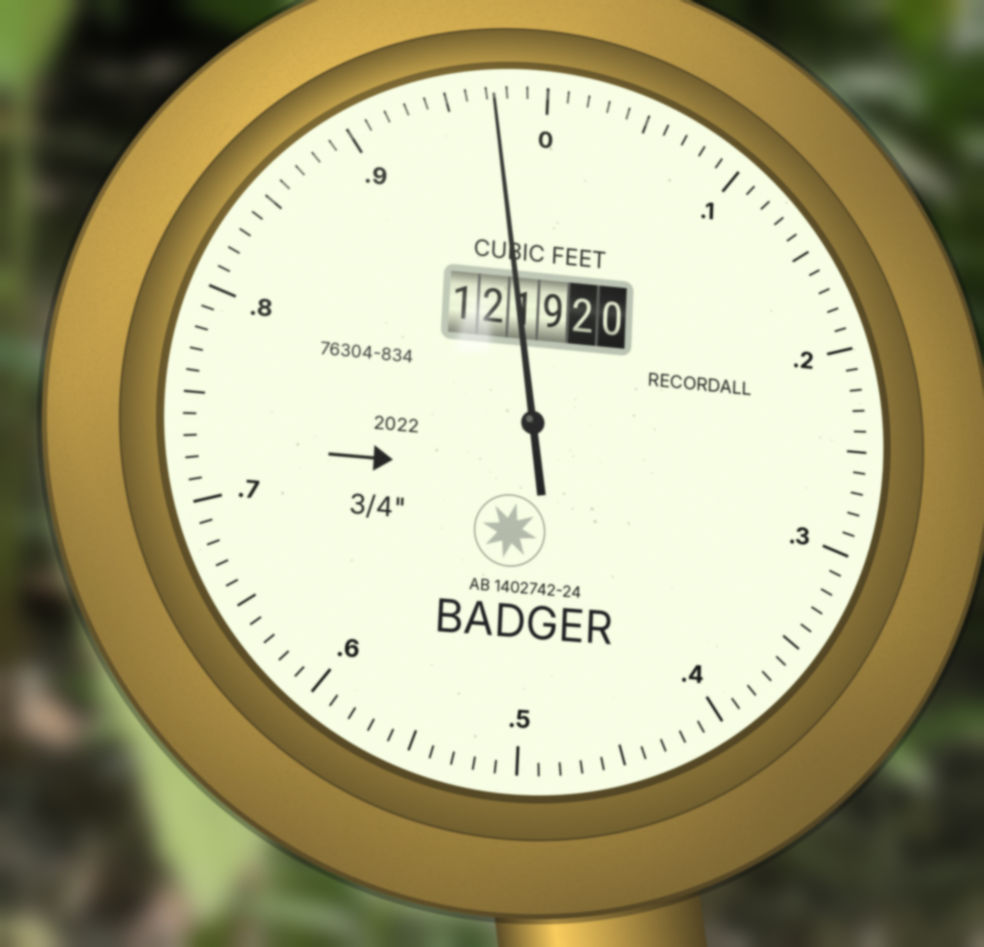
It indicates **121919.97** ft³
